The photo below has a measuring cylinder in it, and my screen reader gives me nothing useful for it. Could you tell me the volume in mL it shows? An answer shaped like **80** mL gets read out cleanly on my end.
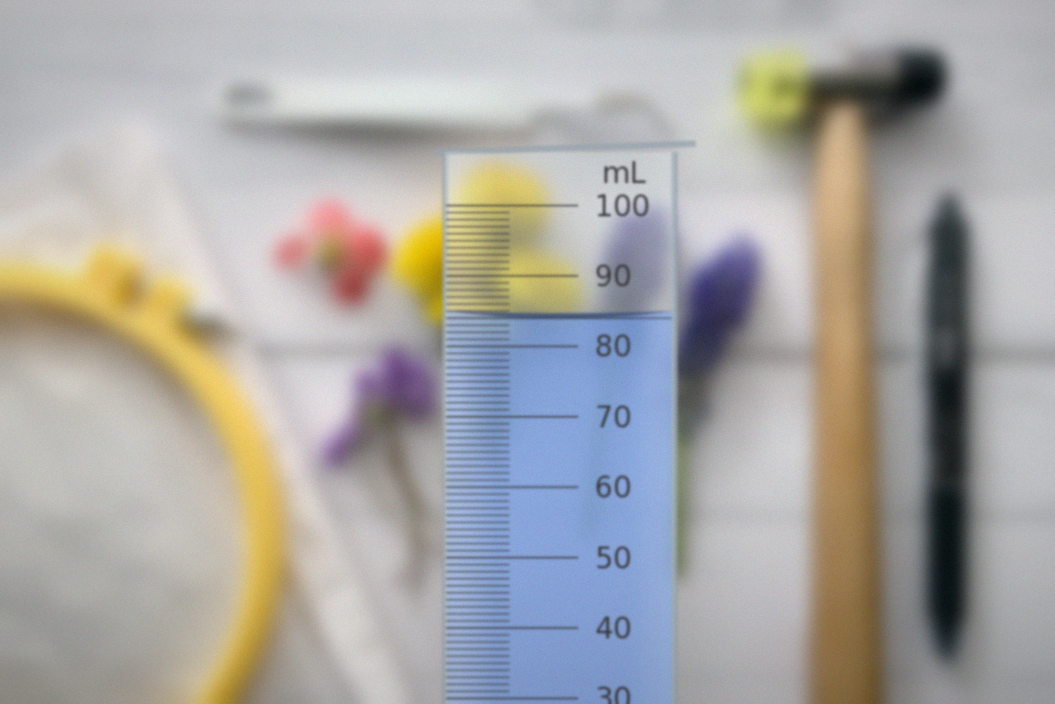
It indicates **84** mL
